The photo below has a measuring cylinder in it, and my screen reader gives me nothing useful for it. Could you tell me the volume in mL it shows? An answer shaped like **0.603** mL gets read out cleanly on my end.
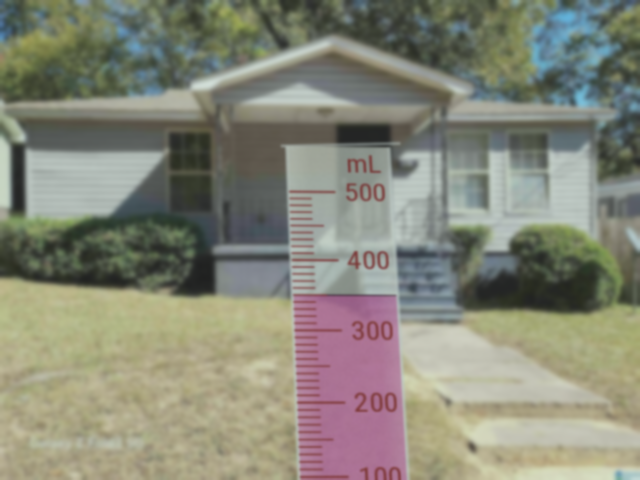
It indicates **350** mL
